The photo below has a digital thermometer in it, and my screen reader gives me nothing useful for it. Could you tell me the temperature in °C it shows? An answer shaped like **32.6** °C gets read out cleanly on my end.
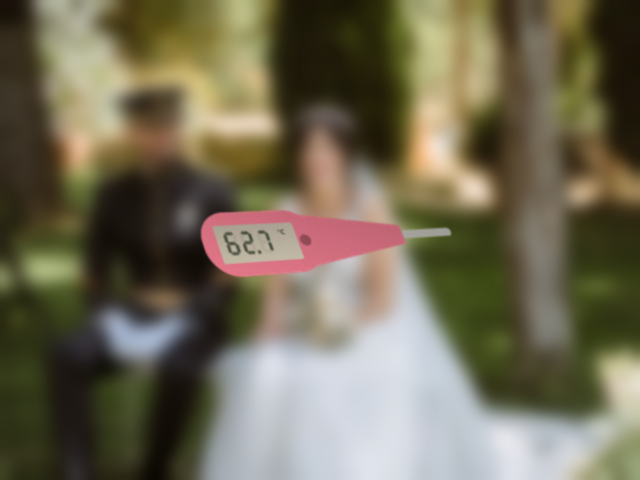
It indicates **62.7** °C
